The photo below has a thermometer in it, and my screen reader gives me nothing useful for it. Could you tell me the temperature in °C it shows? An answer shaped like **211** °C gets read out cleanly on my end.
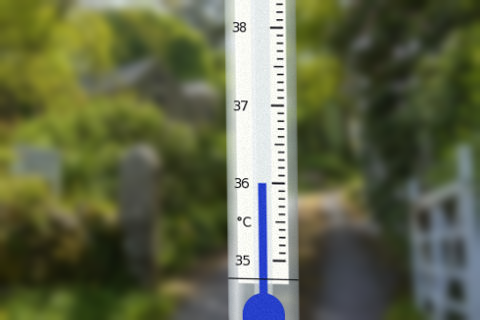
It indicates **36** °C
